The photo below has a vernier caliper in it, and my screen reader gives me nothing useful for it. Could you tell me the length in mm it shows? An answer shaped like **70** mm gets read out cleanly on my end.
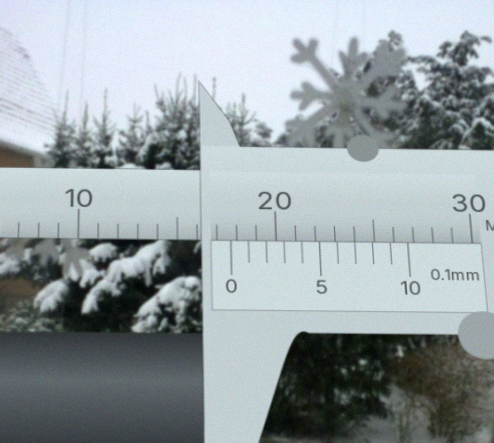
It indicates **17.7** mm
